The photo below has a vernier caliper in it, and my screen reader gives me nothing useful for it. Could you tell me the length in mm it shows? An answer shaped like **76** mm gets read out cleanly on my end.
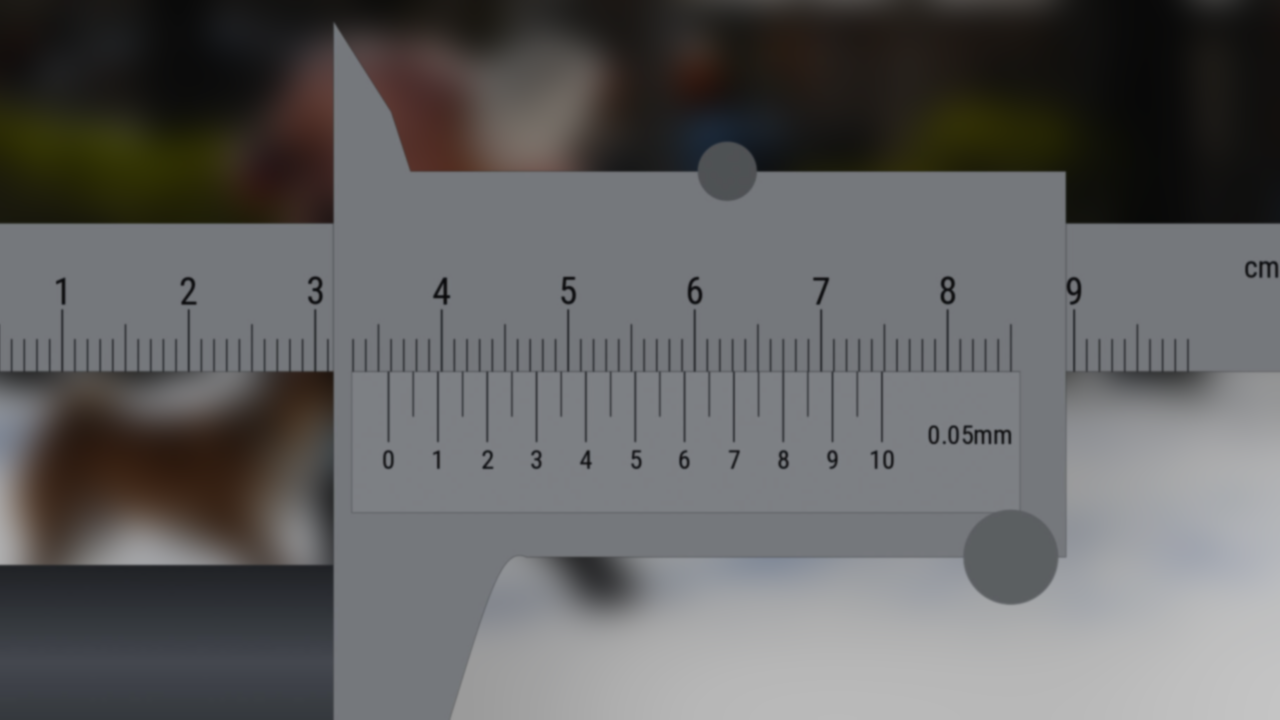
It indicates **35.8** mm
